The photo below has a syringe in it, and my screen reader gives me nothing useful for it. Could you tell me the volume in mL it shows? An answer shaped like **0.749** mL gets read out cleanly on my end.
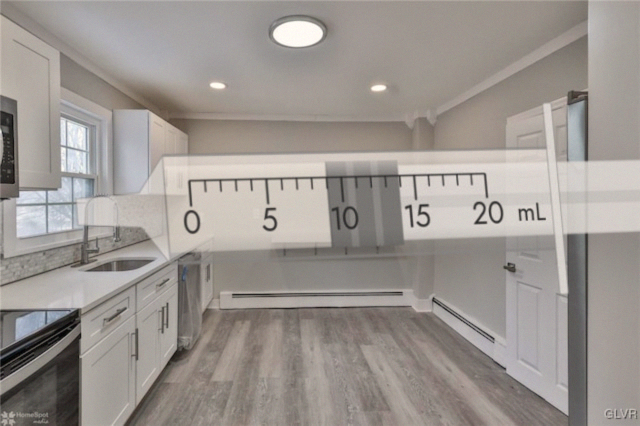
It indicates **9** mL
